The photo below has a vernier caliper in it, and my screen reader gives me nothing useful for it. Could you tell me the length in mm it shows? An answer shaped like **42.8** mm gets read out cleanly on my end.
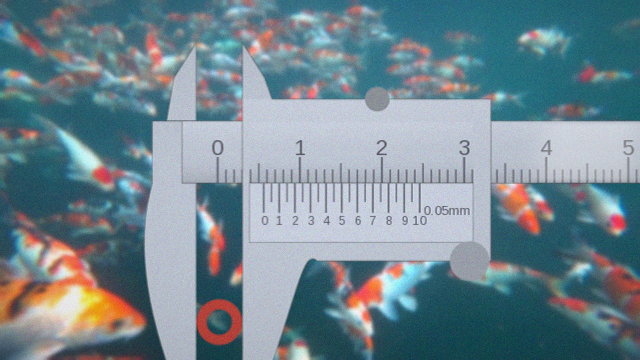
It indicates **5.6** mm
